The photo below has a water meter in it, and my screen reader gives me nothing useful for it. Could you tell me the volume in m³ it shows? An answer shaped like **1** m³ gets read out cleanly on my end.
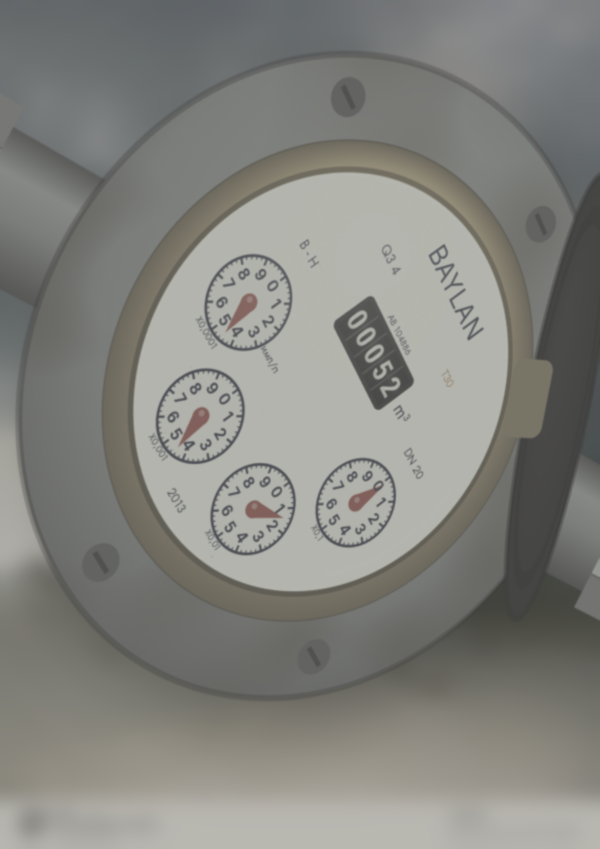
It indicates **52.0144** m³
